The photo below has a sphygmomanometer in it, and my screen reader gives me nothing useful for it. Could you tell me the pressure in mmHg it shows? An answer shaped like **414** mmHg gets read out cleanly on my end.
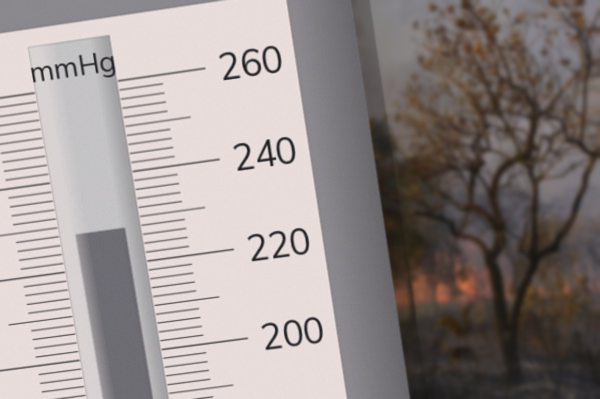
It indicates **228** mmHg
